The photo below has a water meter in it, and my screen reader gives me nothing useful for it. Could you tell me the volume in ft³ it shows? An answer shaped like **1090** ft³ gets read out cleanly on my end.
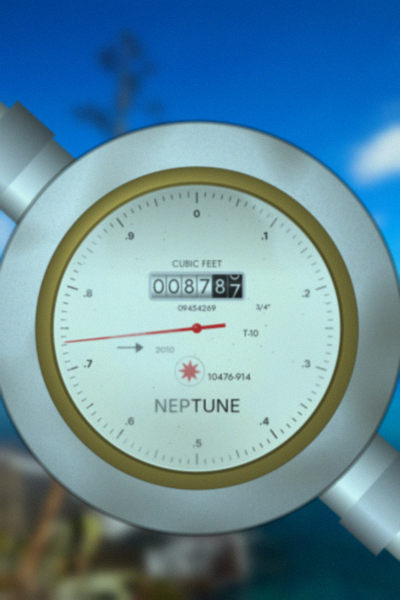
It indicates **8786.73** ft³
